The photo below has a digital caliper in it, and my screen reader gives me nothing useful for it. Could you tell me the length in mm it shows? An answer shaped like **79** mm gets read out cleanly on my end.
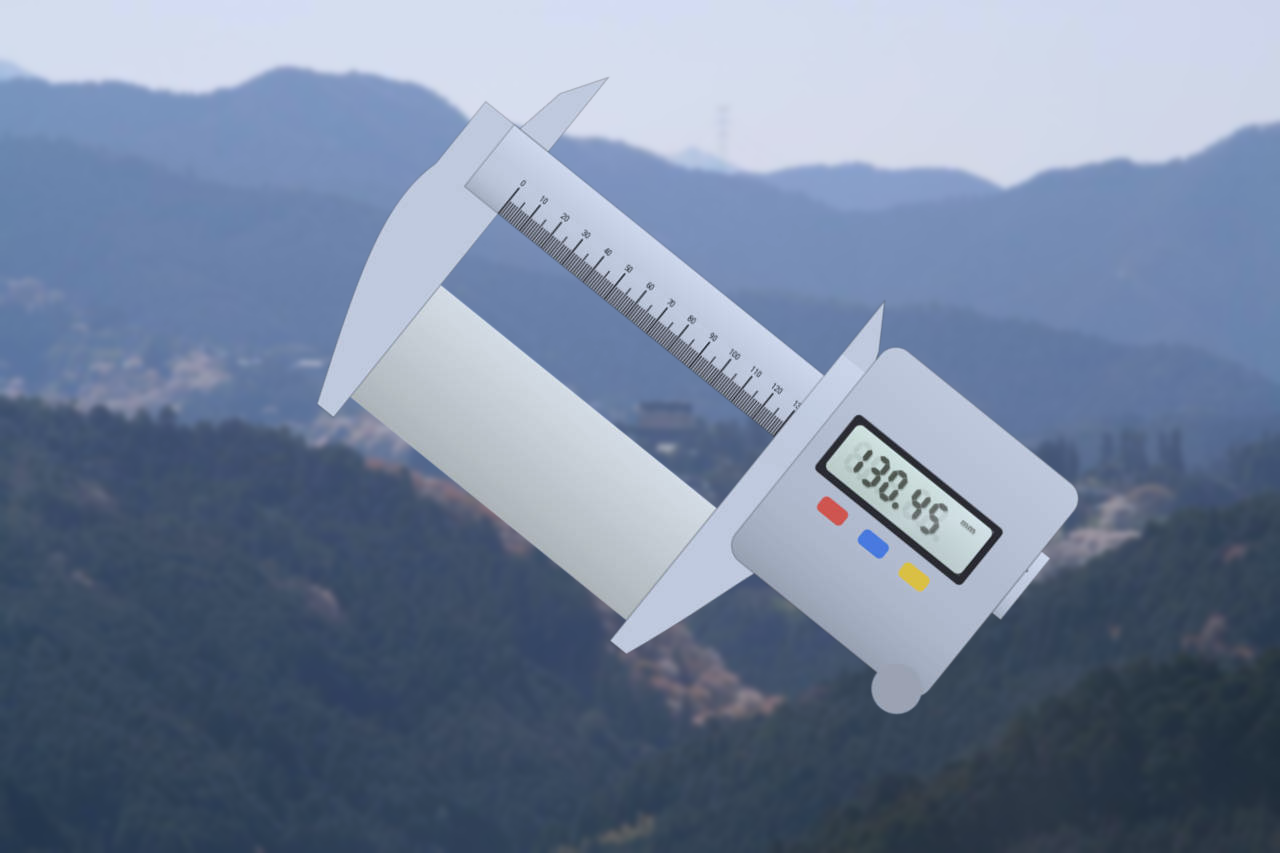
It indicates **130.45** mm
